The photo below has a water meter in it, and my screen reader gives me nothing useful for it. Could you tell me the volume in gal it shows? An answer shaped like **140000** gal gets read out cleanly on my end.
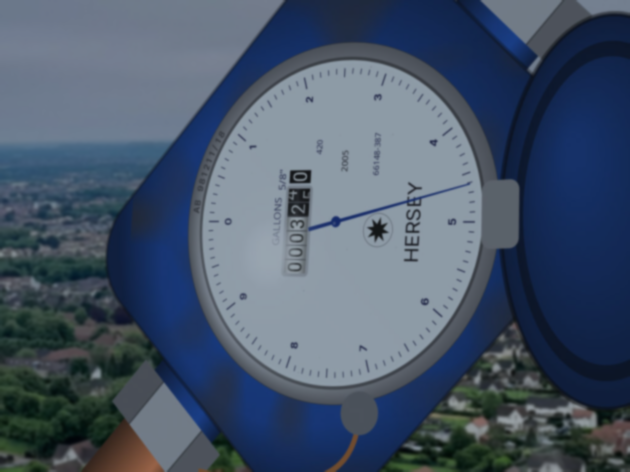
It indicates **3244.6** gal
